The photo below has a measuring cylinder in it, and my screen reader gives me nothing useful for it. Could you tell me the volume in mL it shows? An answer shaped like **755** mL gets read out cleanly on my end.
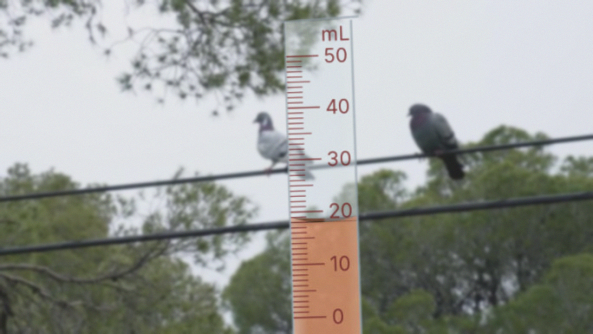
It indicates **18** mL
